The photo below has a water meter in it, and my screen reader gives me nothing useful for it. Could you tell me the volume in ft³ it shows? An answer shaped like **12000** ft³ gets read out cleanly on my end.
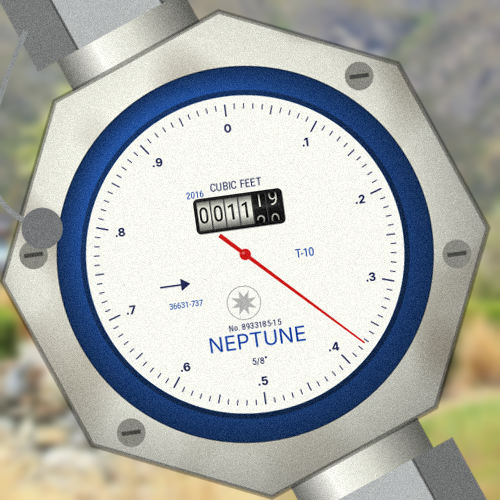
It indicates **1119.37** ft³
